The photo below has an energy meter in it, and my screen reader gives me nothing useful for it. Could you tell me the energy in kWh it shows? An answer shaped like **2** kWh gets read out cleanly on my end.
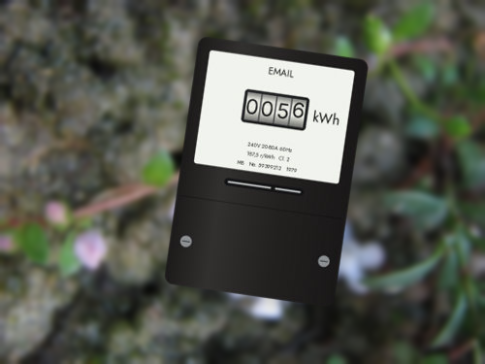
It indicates **56** kWh
